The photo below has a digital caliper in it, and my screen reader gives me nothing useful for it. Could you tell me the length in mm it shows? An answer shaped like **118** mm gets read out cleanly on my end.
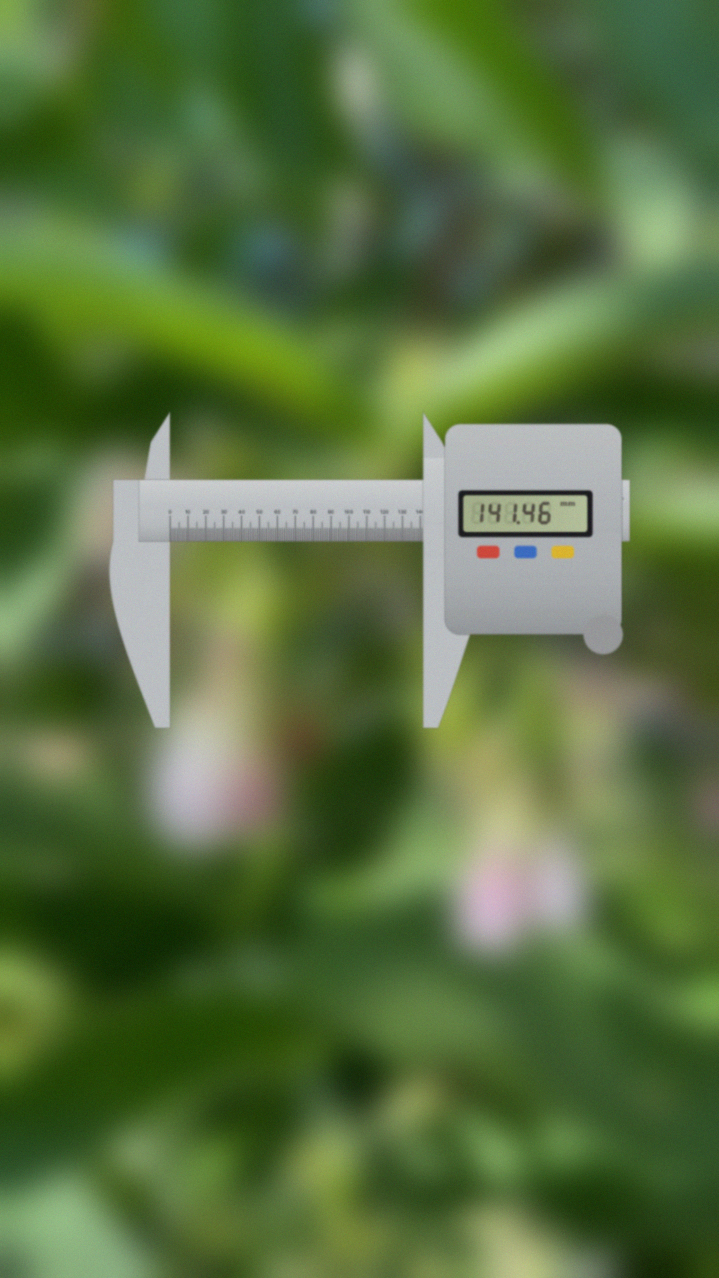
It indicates **141.46** mm
